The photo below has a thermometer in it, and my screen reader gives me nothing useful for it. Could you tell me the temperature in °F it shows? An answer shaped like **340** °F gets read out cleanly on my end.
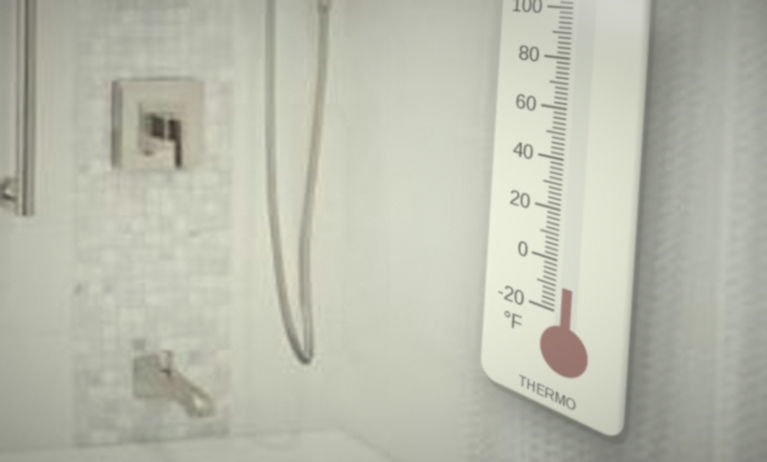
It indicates **-10** °F
